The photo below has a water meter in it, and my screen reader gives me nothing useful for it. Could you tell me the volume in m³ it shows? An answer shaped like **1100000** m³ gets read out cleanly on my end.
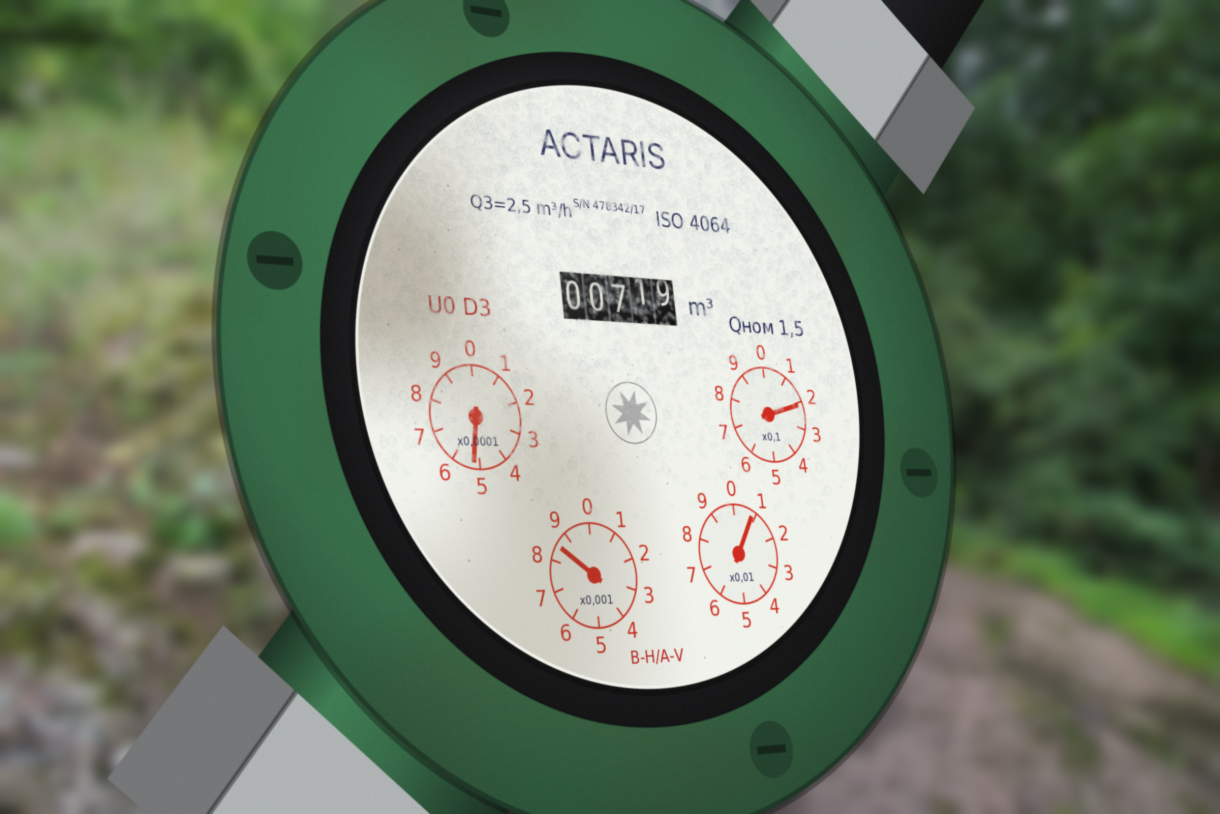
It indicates **719.2085** m³
